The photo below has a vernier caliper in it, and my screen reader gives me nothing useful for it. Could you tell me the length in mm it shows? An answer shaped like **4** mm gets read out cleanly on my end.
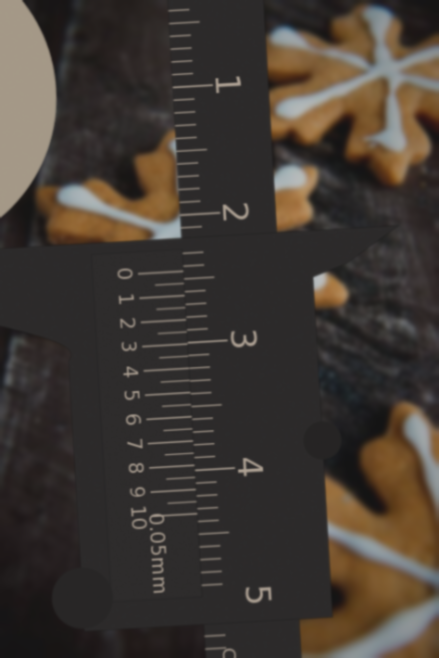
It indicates **24.4** mm
